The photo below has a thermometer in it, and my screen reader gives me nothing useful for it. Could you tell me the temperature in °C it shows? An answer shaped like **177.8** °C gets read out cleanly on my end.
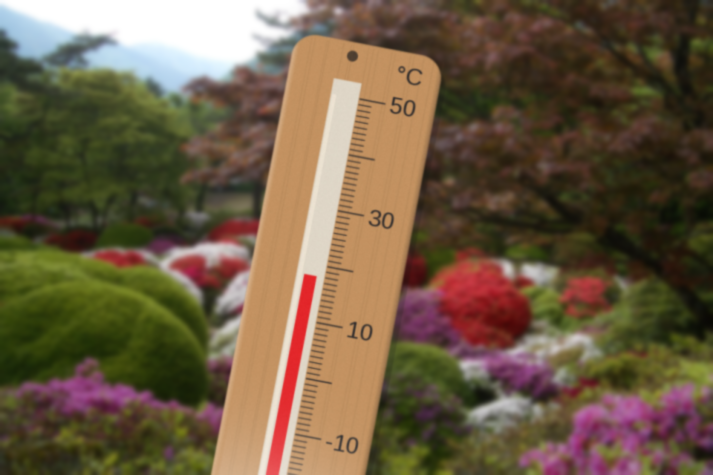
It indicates **18** °C
